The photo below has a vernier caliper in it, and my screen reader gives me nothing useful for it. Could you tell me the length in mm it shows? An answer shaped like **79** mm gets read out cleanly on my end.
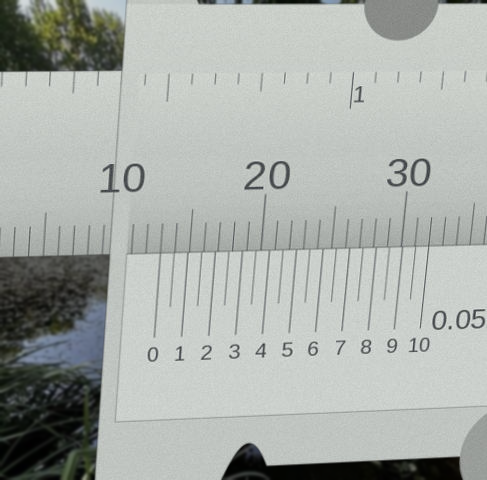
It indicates **13.0** mm
